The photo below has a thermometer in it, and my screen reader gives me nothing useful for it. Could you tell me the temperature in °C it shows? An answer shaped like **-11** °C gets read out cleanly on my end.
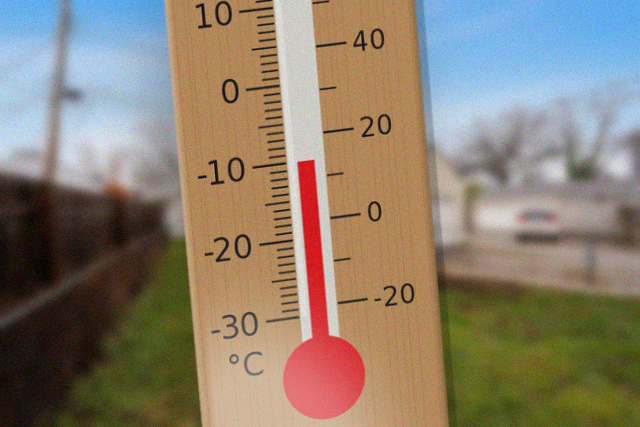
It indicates **-10** °C
